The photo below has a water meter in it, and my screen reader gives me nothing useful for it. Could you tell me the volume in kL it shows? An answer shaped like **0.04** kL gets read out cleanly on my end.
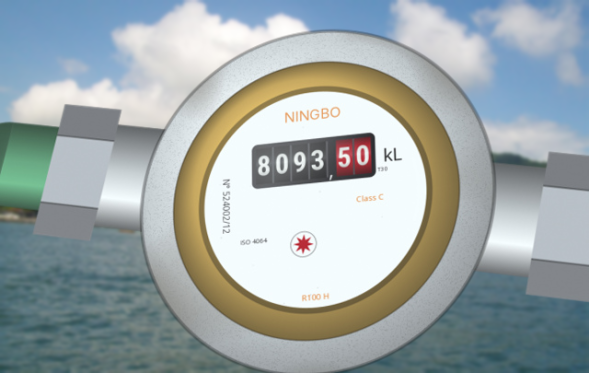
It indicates **8093.50** kL
